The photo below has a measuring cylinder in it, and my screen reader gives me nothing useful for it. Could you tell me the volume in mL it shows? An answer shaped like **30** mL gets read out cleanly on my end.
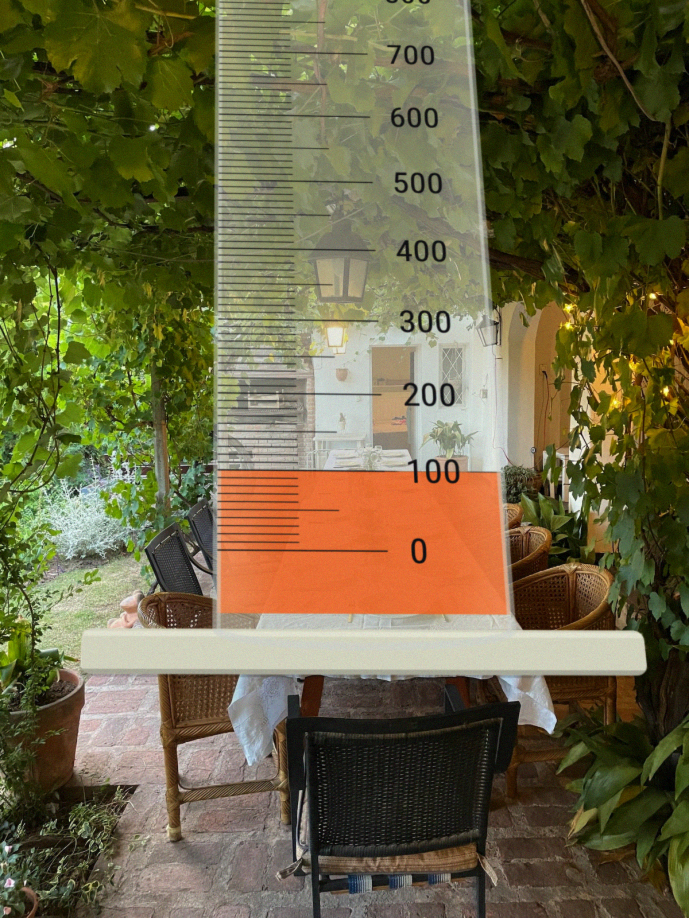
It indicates **100** mL
